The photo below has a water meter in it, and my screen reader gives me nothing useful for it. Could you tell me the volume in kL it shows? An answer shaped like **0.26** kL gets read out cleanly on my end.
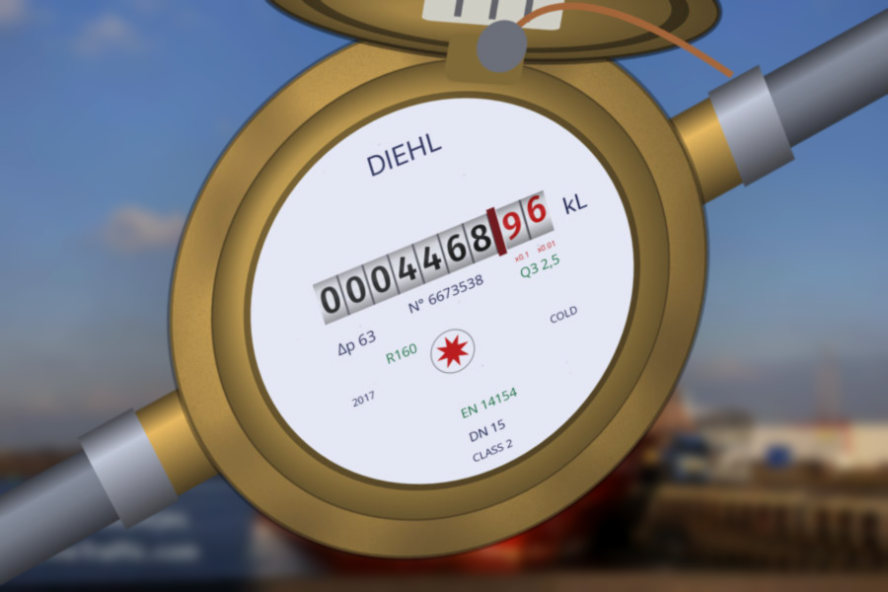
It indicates **4468.96** kL
